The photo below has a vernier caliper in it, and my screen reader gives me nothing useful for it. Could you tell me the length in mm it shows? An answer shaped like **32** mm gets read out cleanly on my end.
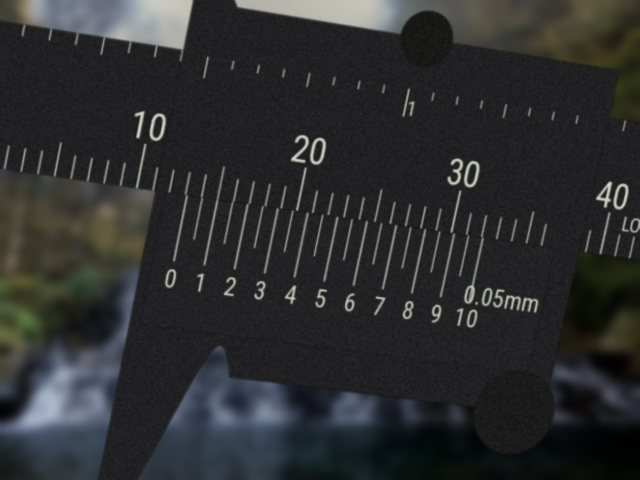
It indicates **13.1** mm
